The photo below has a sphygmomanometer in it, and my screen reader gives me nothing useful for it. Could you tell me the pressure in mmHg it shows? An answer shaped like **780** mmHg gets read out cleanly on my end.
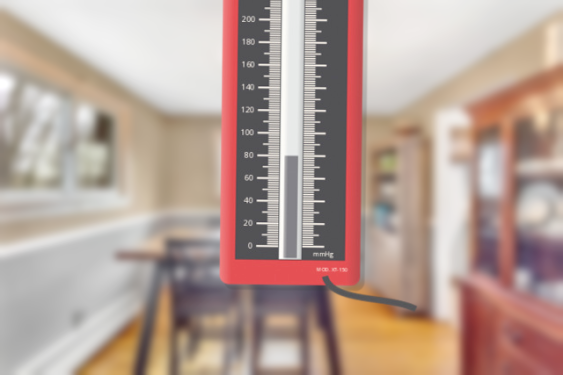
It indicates **80** mmHg
